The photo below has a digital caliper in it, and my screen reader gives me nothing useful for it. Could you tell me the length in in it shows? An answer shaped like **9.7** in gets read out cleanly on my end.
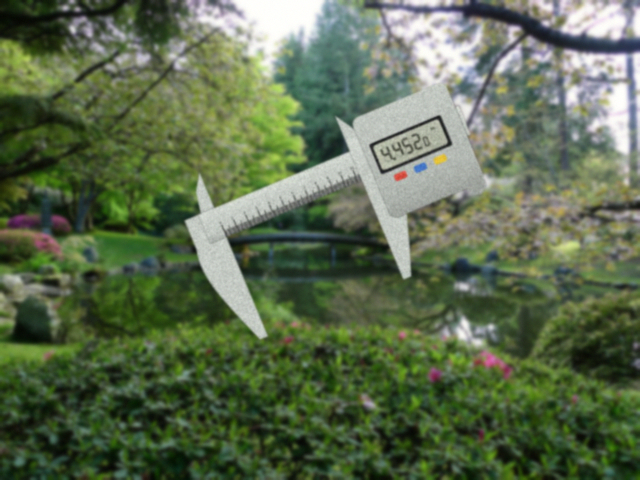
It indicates **4.4520** in
